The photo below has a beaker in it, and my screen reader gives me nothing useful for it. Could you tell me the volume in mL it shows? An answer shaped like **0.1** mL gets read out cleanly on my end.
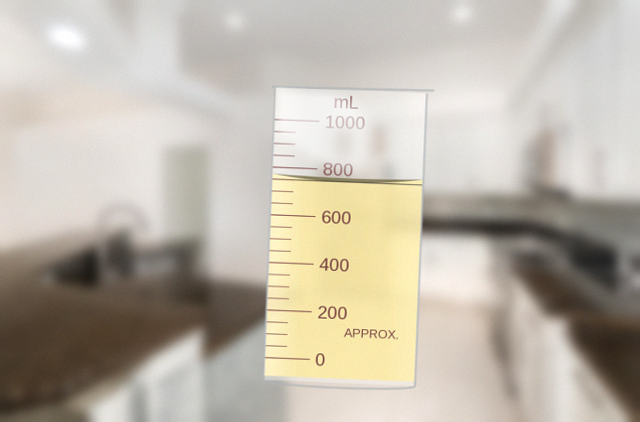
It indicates **750** mL
